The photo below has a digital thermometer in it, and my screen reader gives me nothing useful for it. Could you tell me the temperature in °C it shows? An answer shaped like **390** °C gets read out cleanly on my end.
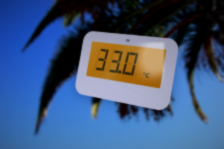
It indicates **33.0** °C
